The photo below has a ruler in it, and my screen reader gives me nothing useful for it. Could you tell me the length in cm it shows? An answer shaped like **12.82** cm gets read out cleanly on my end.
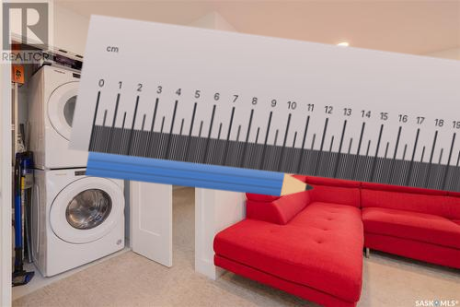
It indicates **12** cm
